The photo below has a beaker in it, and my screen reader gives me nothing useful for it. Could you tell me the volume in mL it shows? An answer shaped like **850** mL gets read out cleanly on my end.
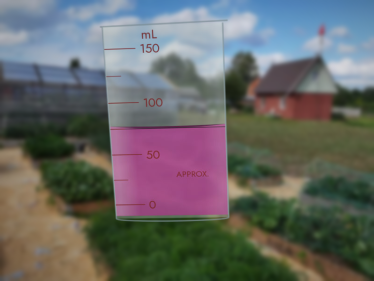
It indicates **75** mL
